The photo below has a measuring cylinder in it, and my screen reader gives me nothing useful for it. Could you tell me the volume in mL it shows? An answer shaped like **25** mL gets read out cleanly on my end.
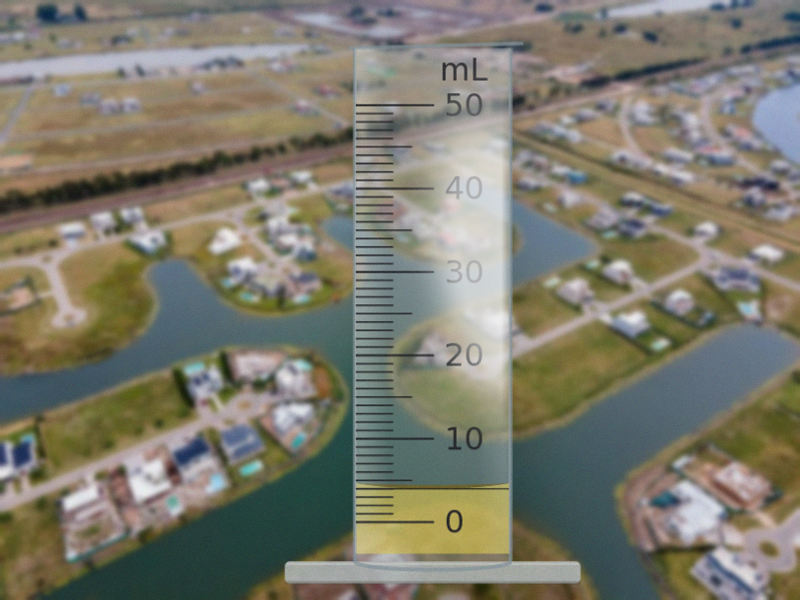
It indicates **4** mL
